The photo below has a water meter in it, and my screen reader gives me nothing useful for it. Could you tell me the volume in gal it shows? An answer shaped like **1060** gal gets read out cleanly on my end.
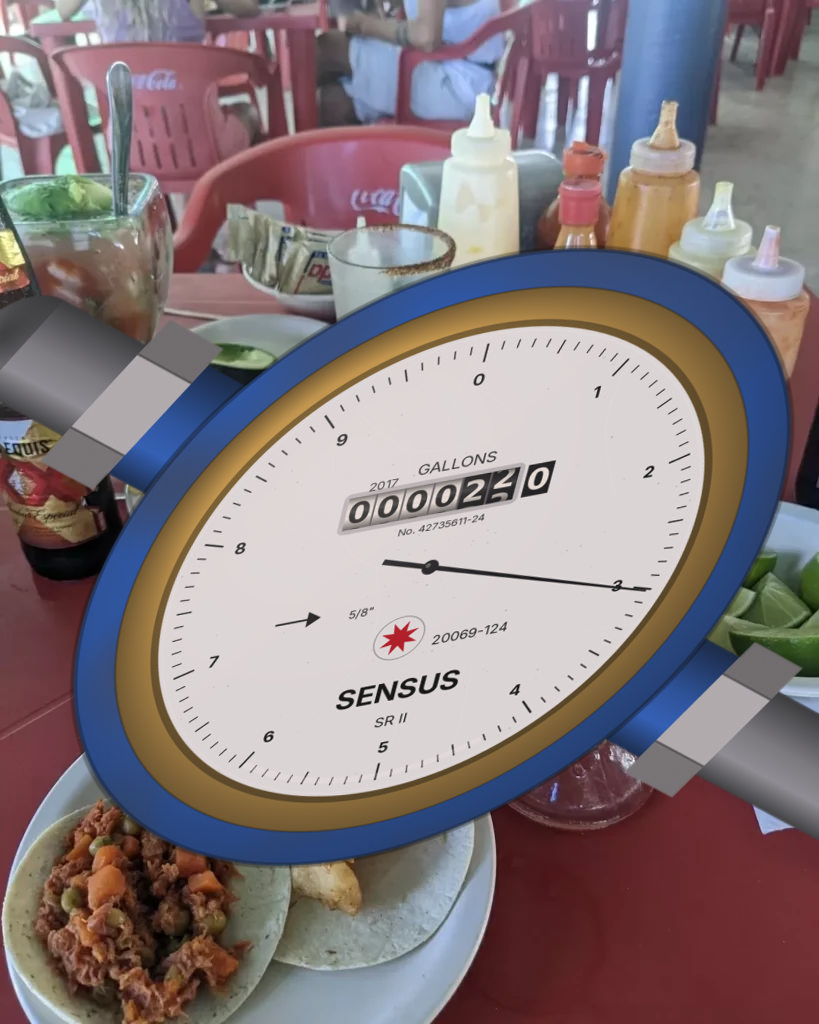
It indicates **223.0** gal
